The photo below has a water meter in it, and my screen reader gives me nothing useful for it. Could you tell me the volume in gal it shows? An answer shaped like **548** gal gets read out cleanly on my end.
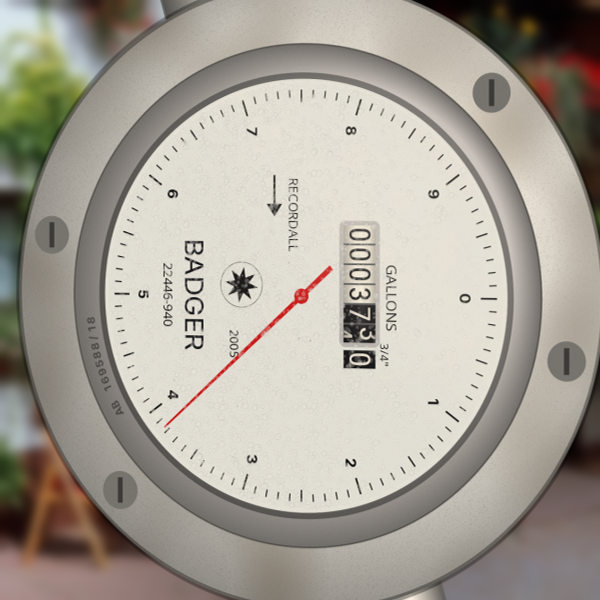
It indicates **3733.8** gal
